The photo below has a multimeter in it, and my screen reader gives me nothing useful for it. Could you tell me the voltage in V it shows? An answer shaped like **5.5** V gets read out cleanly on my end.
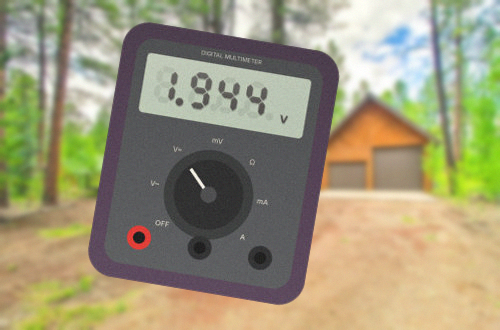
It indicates **1.944** V
